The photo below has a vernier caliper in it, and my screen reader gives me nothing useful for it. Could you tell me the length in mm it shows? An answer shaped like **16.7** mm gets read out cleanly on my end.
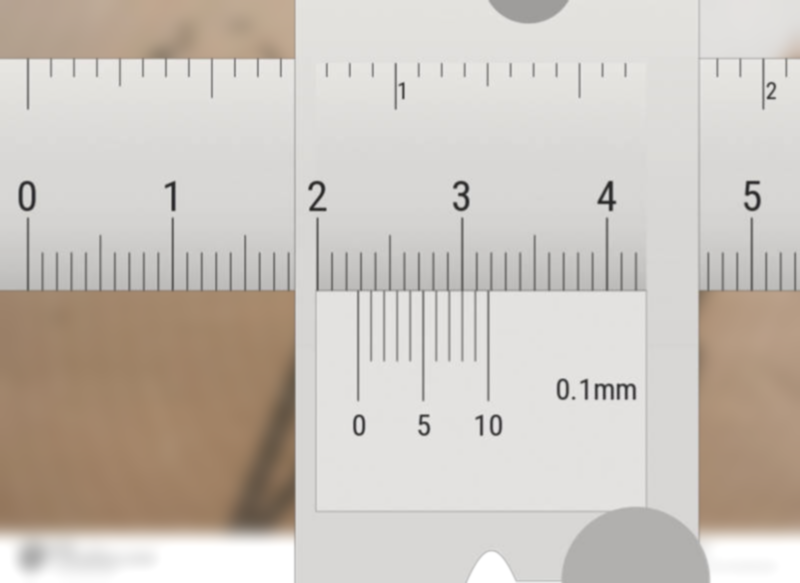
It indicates **22.8** mm
